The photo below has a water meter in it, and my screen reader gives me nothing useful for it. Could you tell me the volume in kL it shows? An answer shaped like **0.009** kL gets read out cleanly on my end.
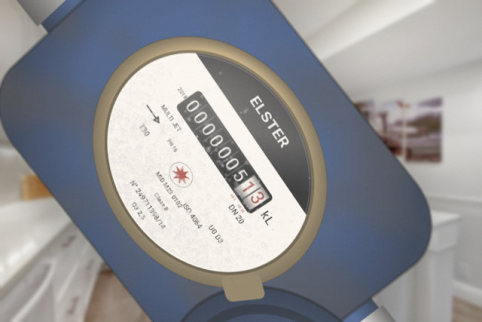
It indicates **5.13** kL
